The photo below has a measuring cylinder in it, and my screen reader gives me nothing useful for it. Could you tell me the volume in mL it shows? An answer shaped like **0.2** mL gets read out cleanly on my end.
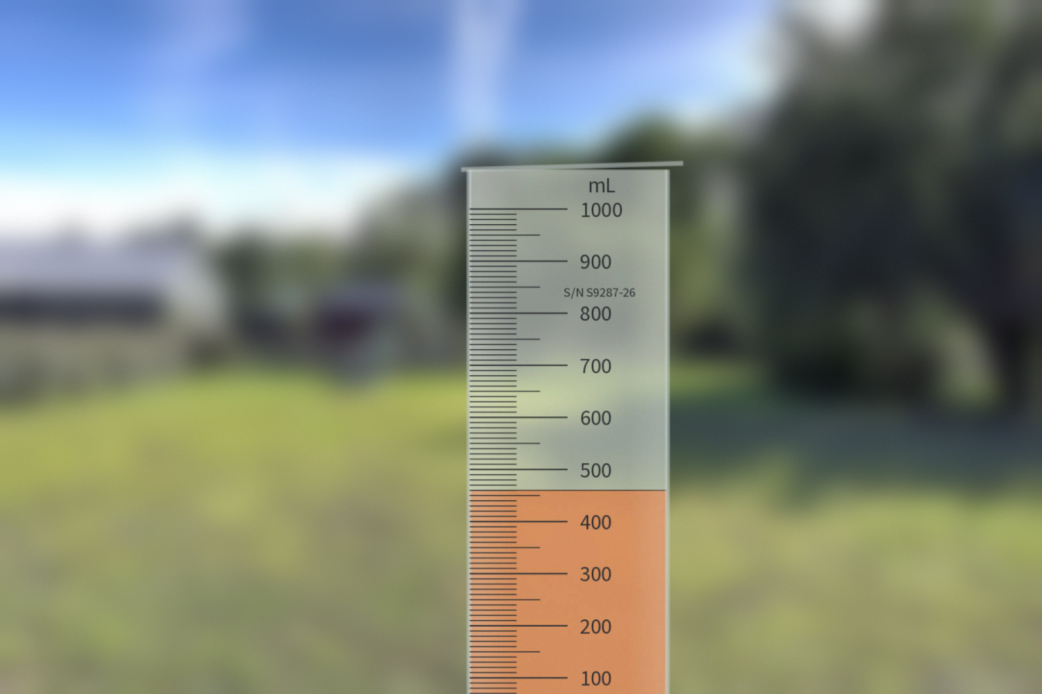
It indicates **460** mL
